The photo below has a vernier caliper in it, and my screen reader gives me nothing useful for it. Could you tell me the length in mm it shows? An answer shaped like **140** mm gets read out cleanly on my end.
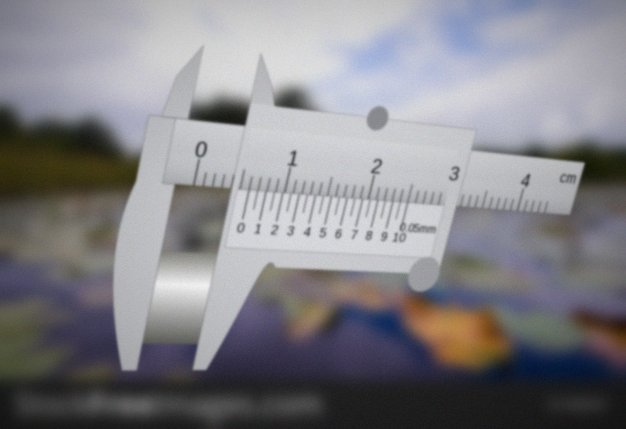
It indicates **6.0** mm
